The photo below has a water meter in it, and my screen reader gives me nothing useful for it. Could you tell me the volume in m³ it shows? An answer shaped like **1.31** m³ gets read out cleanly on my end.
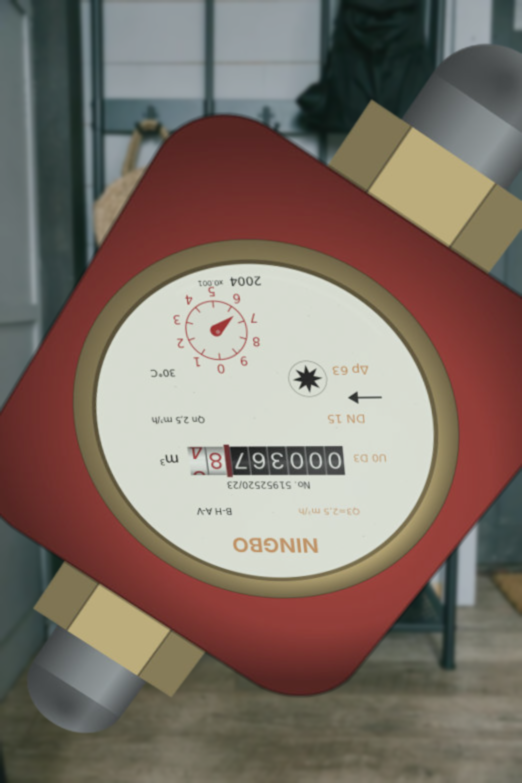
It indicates **367.836** m³
